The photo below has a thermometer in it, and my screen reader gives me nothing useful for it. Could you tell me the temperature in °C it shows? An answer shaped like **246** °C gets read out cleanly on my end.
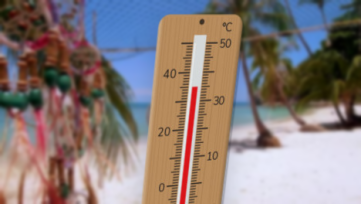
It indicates **35** °C
